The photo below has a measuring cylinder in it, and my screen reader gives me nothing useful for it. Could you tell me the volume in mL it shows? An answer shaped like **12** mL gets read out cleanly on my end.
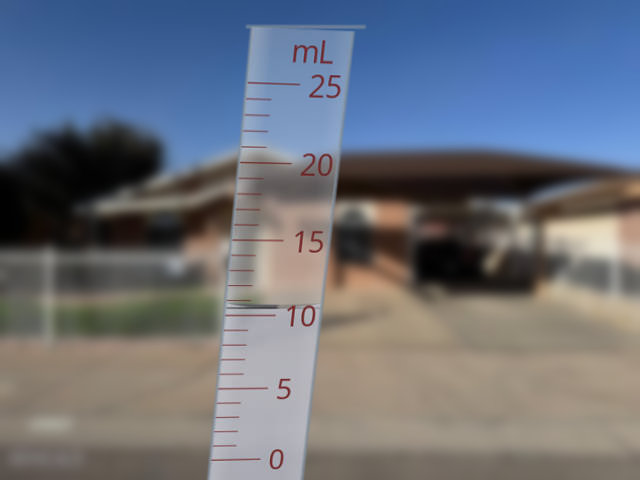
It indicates **10.5** mL
